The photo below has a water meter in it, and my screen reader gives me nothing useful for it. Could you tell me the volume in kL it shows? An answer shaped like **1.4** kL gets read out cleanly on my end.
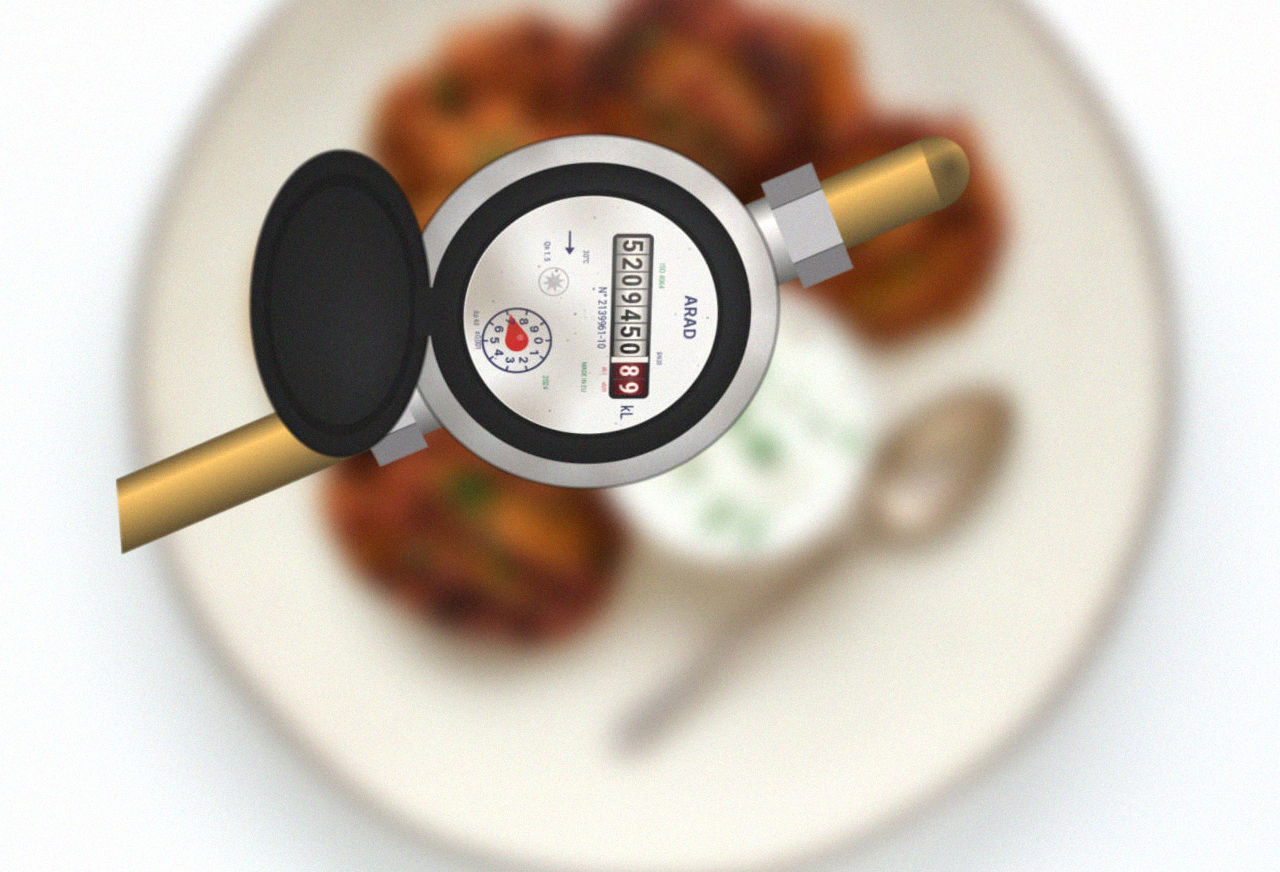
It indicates **5209450.897** kL
